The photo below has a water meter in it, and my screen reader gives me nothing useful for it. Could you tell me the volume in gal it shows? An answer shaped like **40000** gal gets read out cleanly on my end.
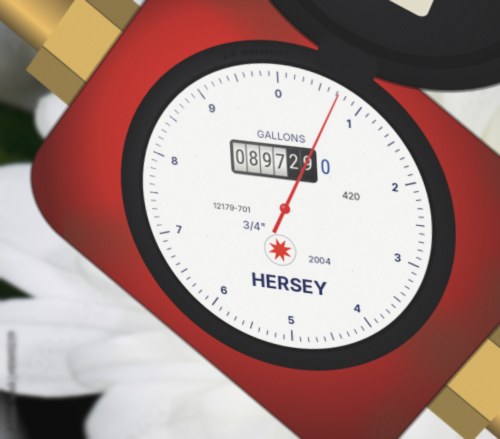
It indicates **897290.7** gal
